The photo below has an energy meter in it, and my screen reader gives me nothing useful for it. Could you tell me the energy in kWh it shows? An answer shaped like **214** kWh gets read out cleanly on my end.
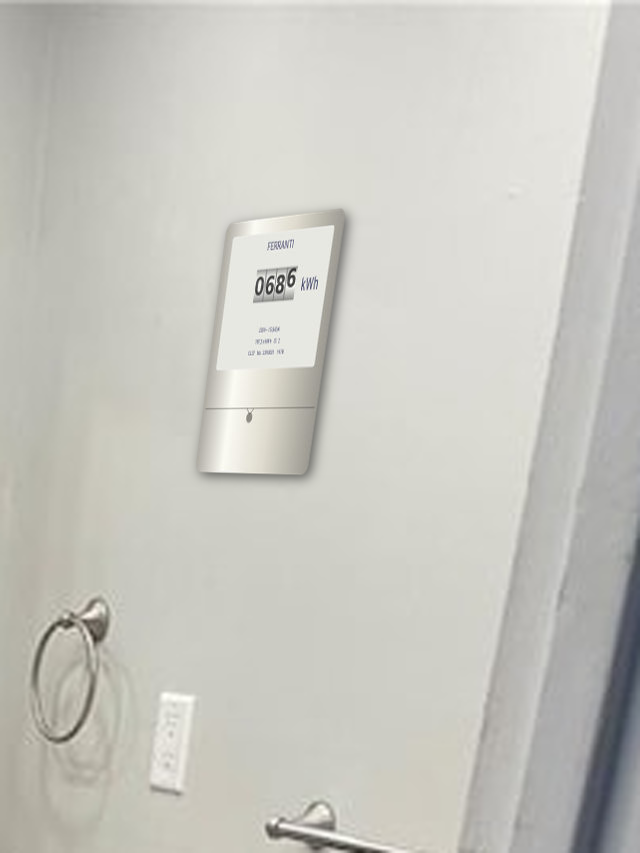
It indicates **686** kWh
